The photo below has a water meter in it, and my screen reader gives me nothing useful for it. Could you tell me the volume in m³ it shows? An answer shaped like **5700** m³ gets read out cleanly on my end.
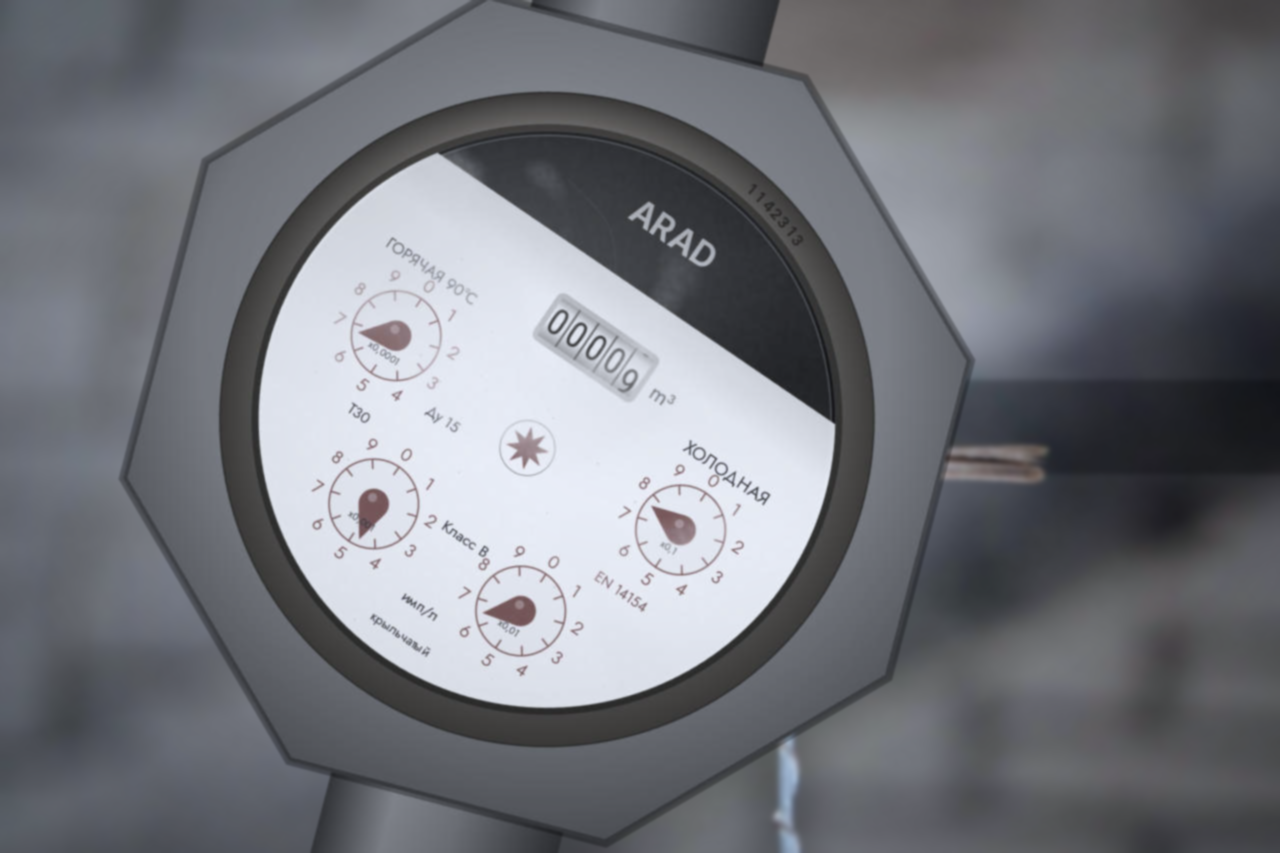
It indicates **8.7646** m³
